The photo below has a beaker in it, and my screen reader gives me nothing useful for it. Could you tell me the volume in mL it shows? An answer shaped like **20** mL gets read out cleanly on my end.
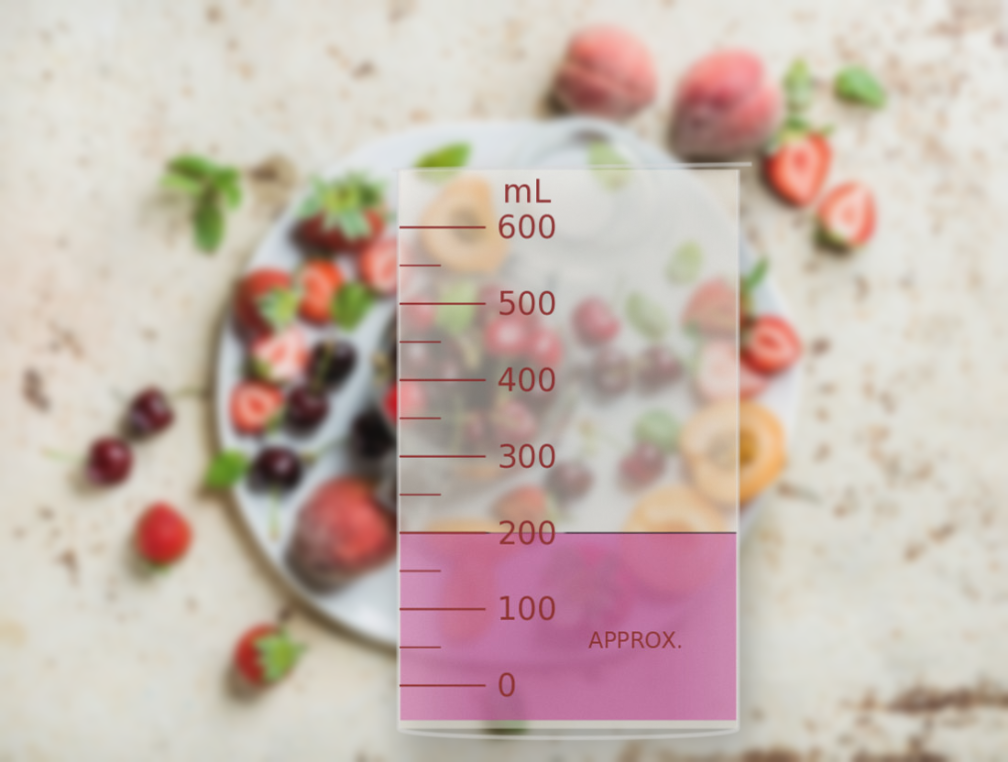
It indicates **200** mL
